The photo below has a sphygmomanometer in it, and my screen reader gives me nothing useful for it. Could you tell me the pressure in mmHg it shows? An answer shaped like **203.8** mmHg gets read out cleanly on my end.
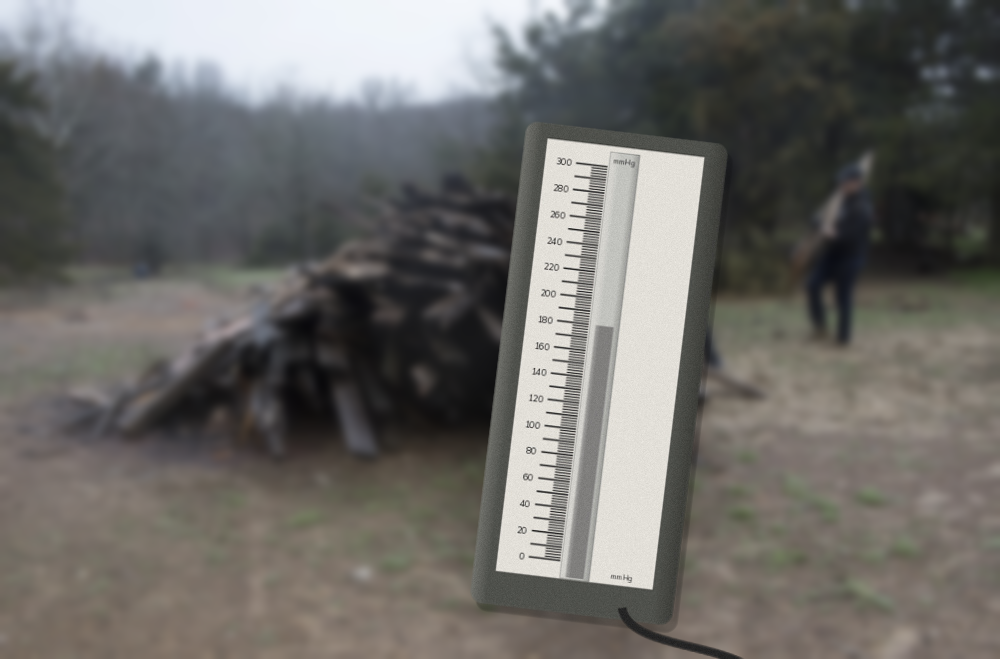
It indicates **180** mmHg
